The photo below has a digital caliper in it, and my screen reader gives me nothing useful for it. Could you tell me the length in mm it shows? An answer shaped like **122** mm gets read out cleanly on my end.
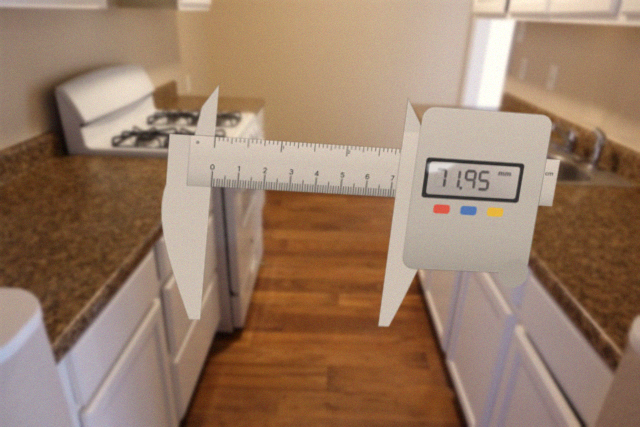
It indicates **71.95** mm
